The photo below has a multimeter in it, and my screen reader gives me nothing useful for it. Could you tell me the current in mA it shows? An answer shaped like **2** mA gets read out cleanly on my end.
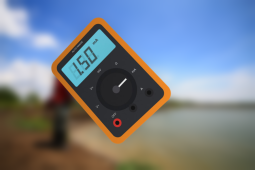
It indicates **1.50** mA
